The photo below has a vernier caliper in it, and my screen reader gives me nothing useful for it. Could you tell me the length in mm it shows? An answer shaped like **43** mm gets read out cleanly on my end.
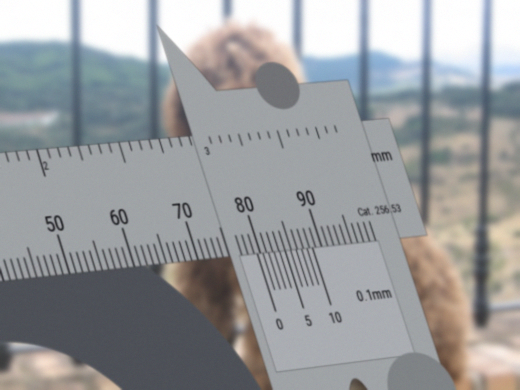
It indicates **79.5** mm
